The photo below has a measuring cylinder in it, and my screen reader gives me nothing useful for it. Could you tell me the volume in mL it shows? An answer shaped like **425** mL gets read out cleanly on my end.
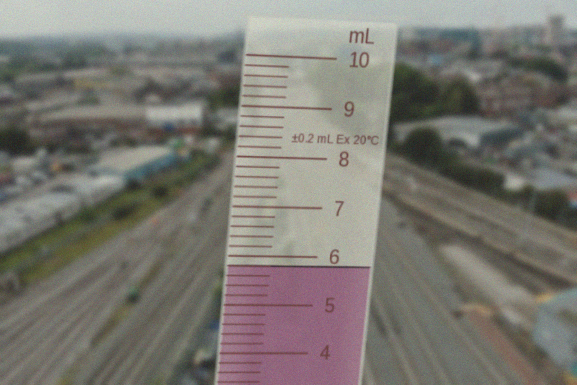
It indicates **5.8** mL
